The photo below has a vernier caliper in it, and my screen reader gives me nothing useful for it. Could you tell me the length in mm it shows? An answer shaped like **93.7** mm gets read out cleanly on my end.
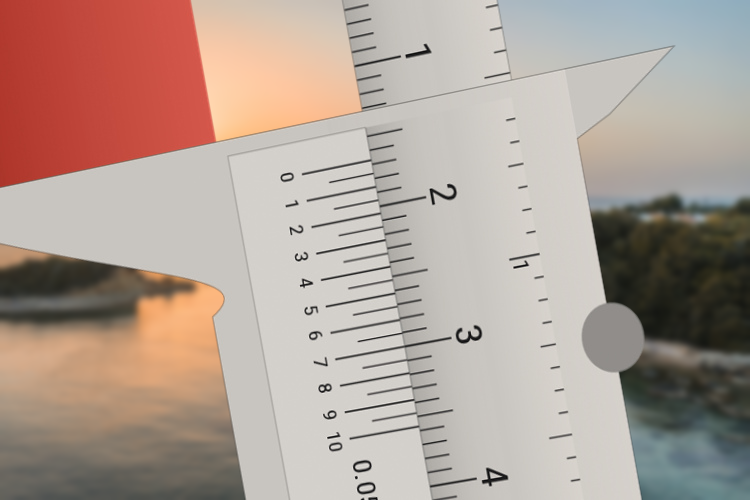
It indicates **16.7** mm
